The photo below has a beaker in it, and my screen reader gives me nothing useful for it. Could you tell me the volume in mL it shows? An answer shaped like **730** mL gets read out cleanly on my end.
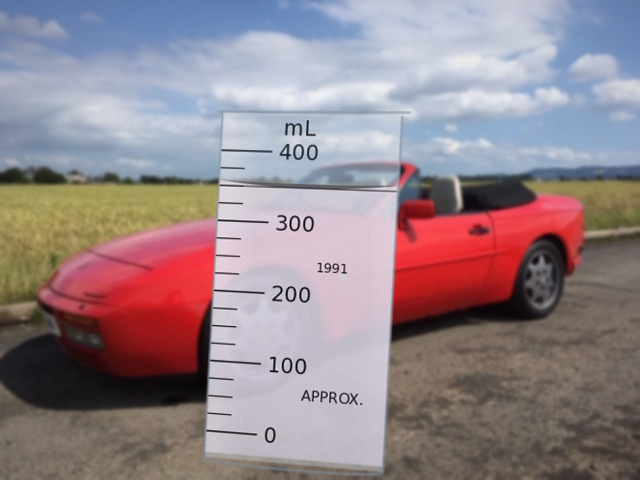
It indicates **350** mL
